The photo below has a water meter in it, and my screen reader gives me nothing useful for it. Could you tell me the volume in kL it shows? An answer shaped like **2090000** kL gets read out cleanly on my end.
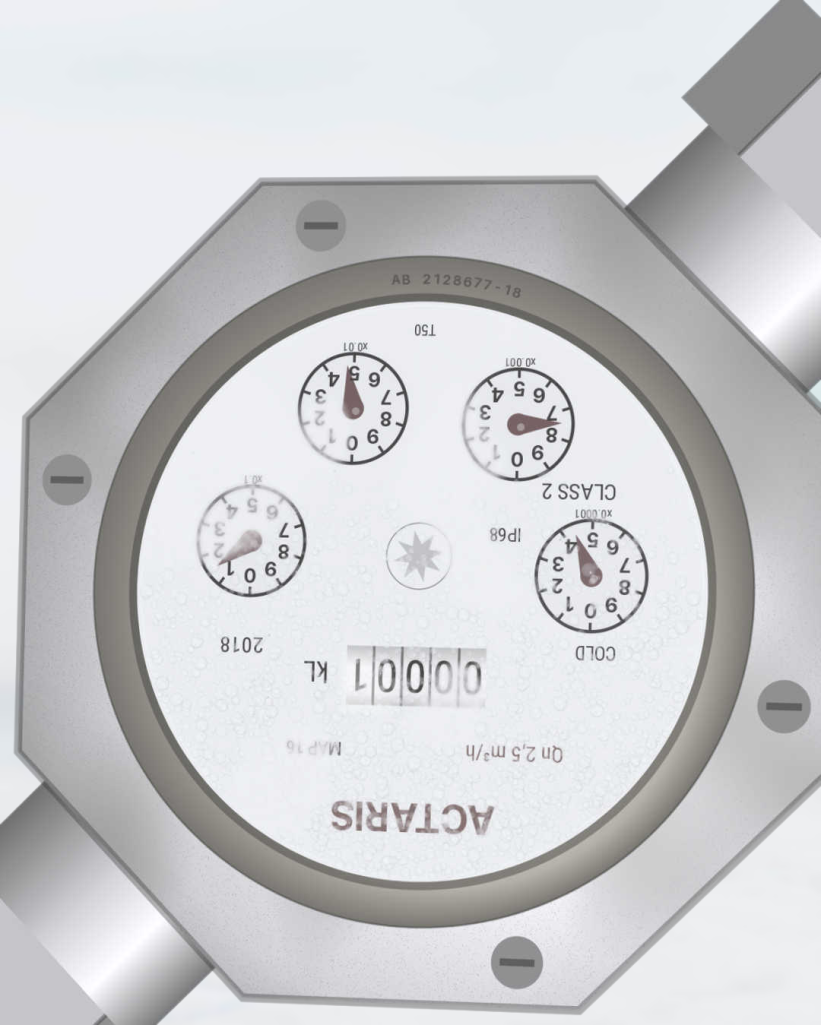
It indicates **1.1474** kL
